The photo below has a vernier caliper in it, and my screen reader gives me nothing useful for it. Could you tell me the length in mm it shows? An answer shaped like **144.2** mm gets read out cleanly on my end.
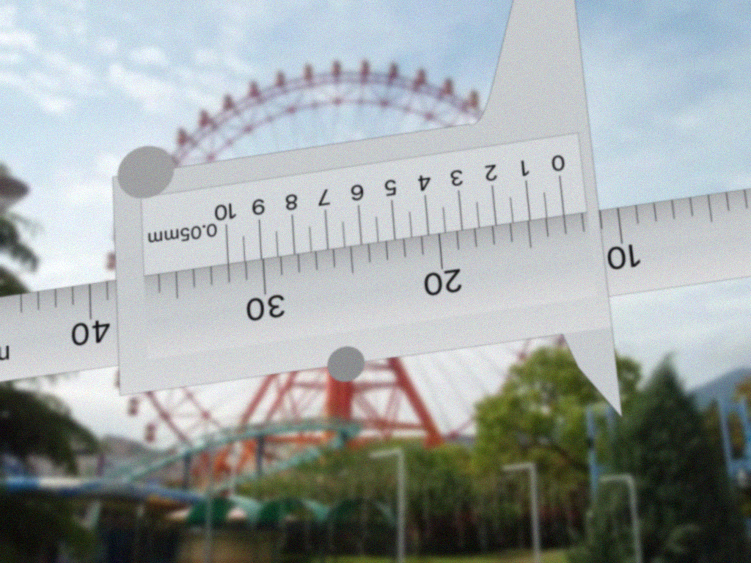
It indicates **13.0** mm
